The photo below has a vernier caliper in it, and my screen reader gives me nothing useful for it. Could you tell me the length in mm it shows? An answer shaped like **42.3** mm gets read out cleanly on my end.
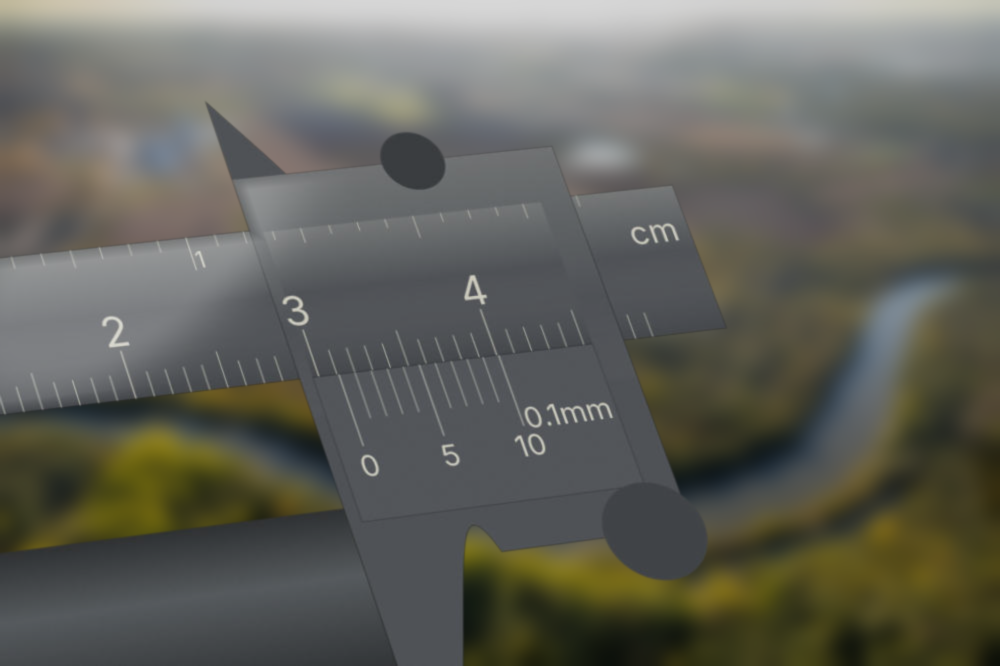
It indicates **31.1** mm
